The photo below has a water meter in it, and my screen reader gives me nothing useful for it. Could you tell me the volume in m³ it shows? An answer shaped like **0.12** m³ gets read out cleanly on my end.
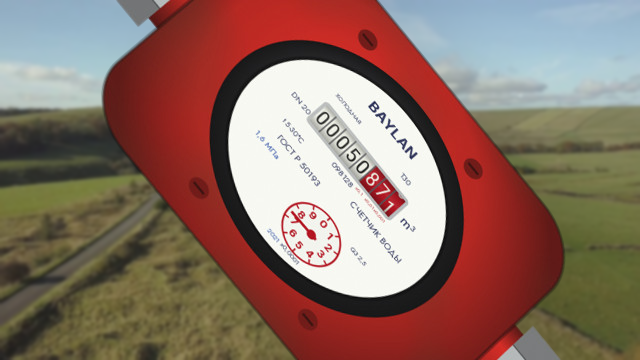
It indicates **50.8707** m³
